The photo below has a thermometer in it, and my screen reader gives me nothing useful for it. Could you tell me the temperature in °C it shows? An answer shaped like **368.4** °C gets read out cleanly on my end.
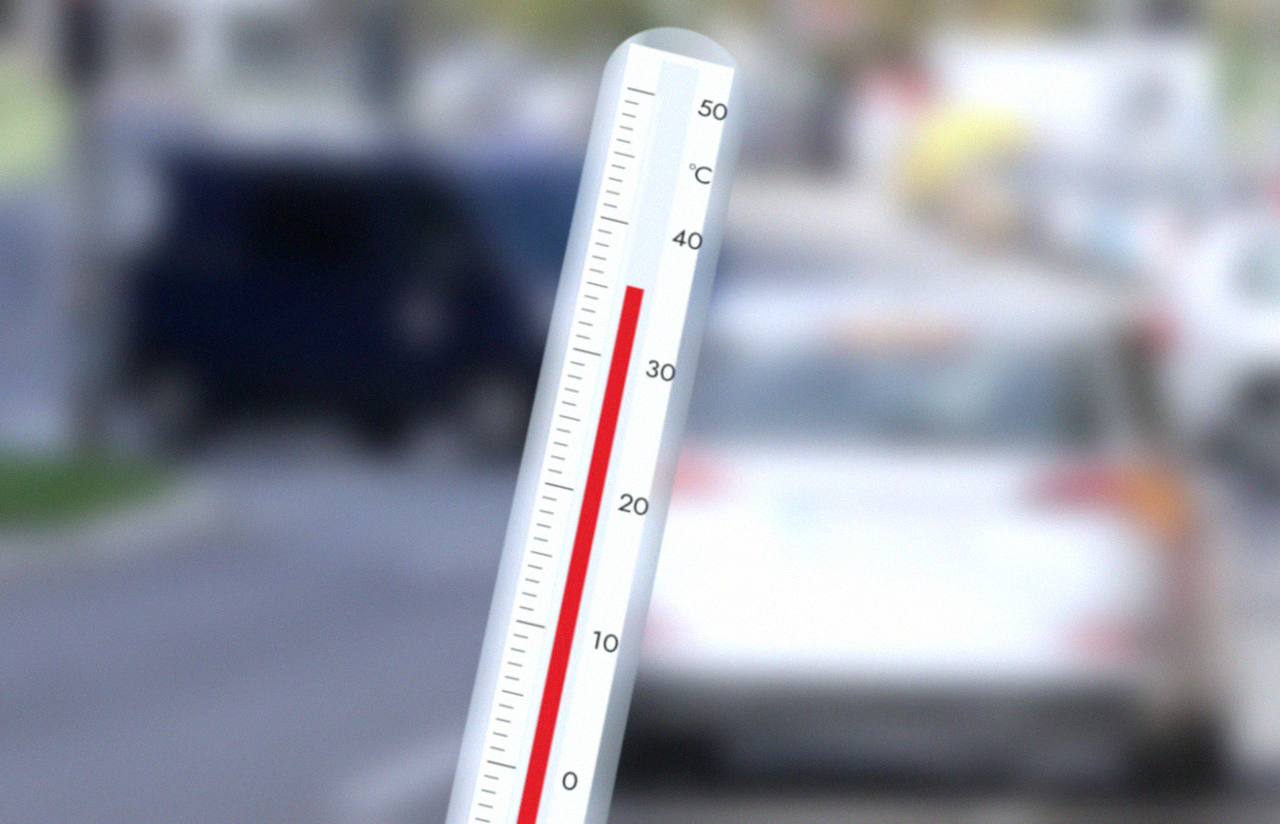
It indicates **35.5** °C
